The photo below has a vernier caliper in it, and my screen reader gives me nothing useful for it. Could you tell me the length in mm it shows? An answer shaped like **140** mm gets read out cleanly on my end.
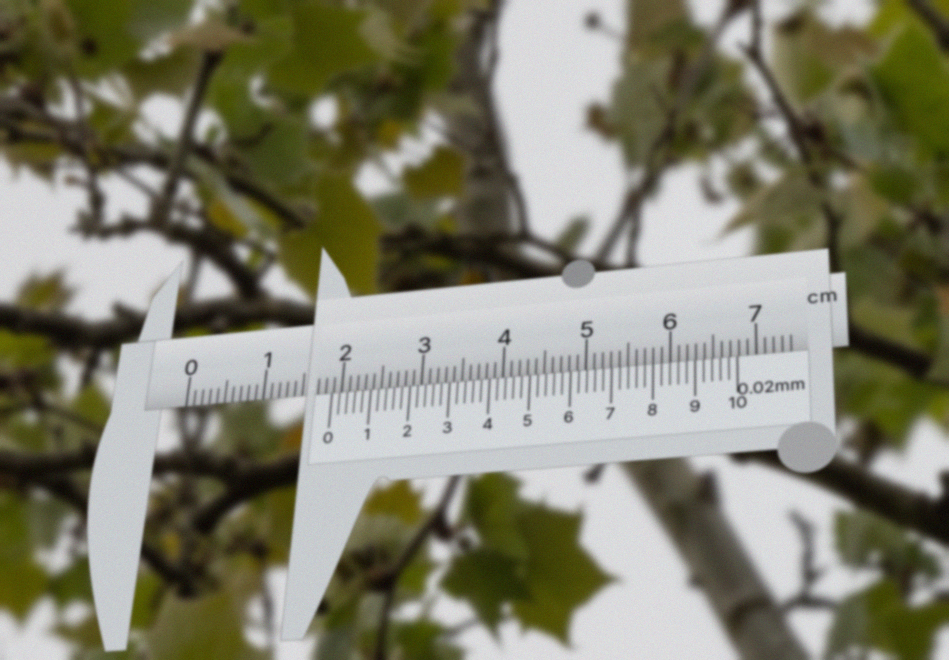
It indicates **18.8** mm
